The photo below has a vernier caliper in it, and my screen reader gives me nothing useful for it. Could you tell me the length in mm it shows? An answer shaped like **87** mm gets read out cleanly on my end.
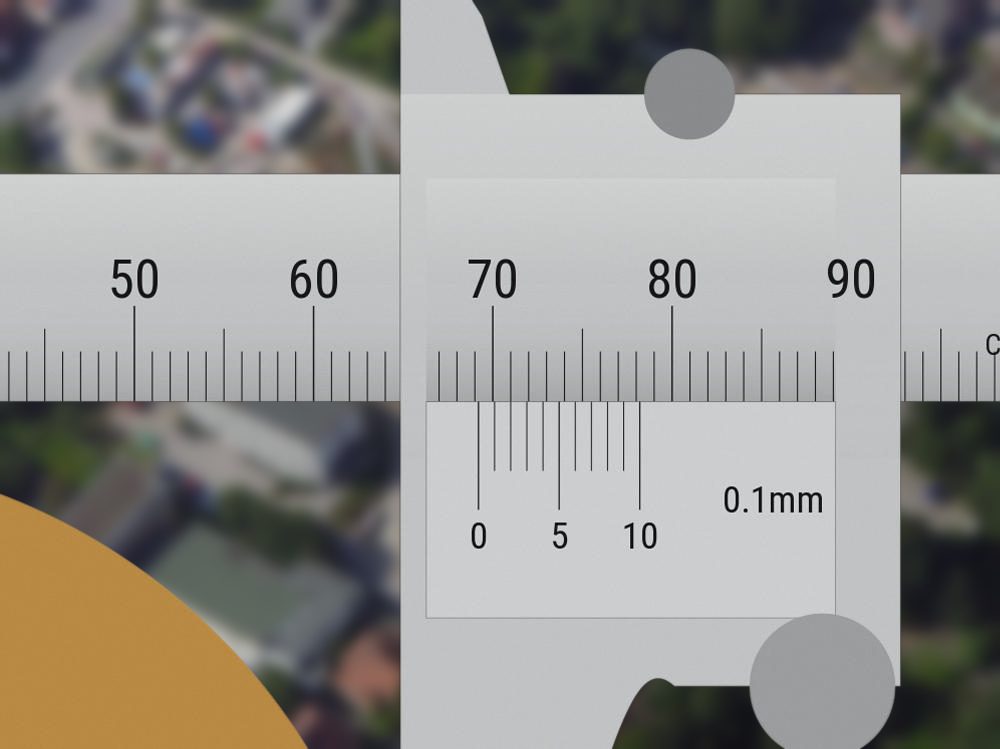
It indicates **69.2** mm
